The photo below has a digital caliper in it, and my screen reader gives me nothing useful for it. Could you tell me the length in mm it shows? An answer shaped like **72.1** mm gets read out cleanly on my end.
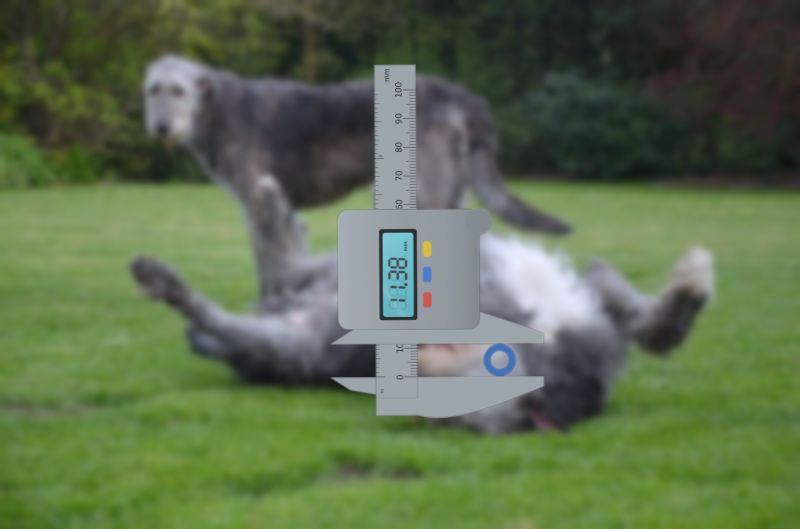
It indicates **11.38** mm
